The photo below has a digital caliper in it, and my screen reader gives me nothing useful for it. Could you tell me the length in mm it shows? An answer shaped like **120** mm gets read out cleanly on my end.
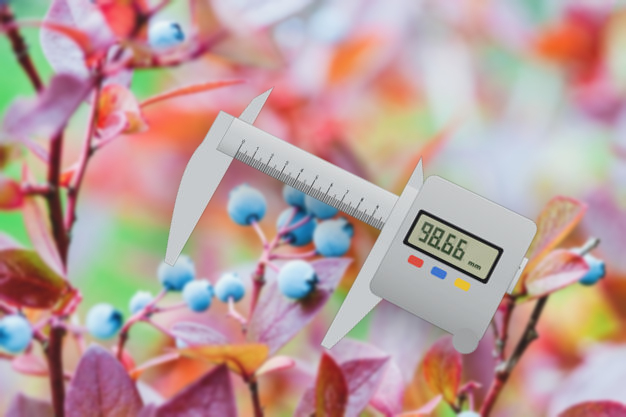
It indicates **98.66** mm
